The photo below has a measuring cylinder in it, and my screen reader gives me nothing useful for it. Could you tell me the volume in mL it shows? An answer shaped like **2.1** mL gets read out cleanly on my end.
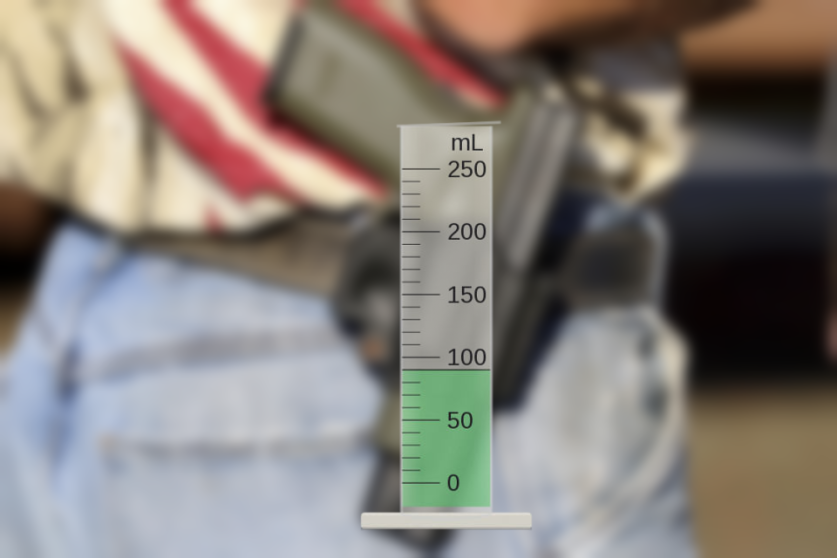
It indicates **90** mL
